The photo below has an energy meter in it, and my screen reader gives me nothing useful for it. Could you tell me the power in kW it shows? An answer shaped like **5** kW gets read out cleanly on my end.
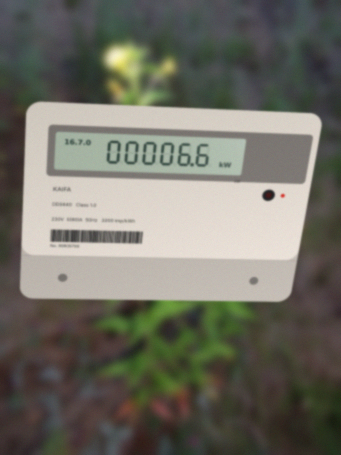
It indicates **6.6** kW
